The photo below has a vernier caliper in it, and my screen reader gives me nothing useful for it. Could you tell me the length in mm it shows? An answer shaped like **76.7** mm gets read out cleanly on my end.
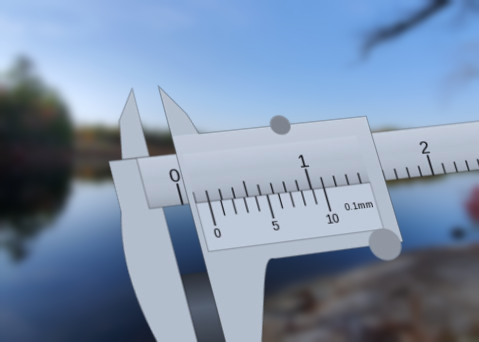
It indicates **2.0** mm
